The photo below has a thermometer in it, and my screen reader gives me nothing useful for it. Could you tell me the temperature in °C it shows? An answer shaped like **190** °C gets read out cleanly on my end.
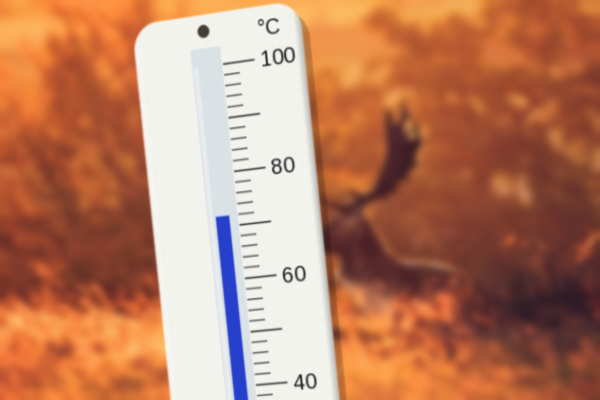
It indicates **72** °C
